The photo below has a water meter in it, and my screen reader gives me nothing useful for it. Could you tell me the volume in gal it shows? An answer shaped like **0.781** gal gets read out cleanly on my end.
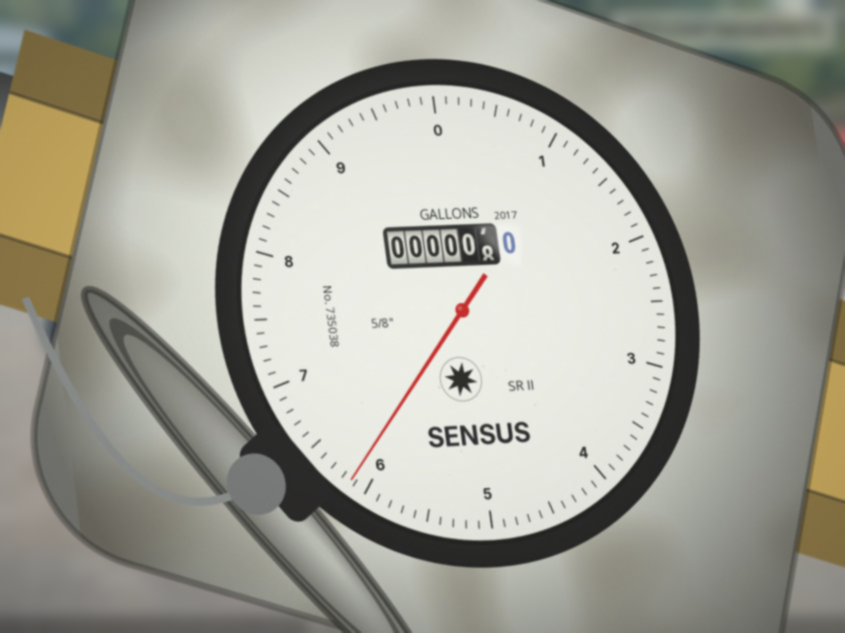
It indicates **76.1** gal
